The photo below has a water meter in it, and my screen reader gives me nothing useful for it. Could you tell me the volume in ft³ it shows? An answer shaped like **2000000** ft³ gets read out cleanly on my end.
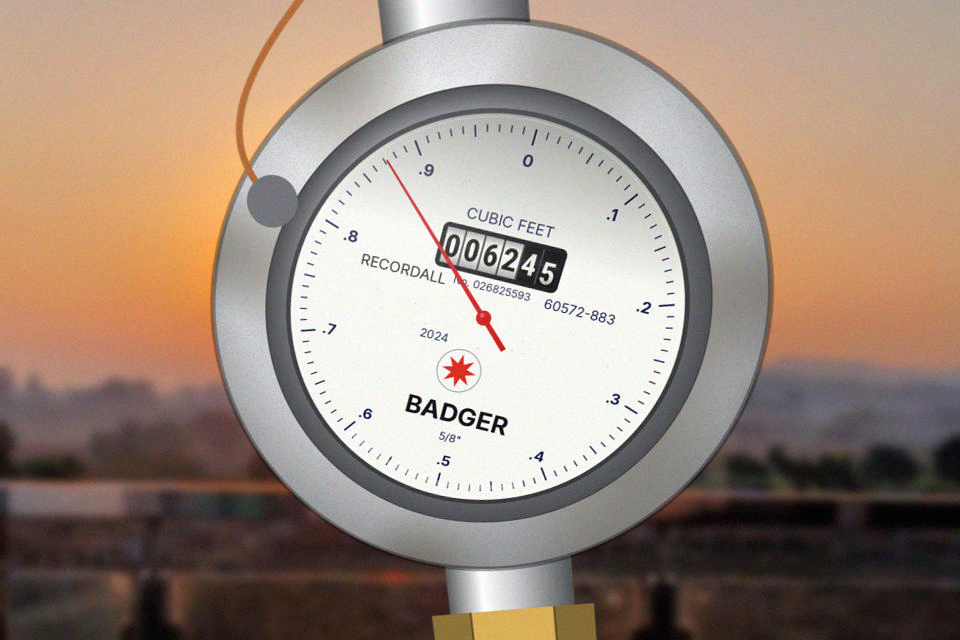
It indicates **6244.87** ft³
